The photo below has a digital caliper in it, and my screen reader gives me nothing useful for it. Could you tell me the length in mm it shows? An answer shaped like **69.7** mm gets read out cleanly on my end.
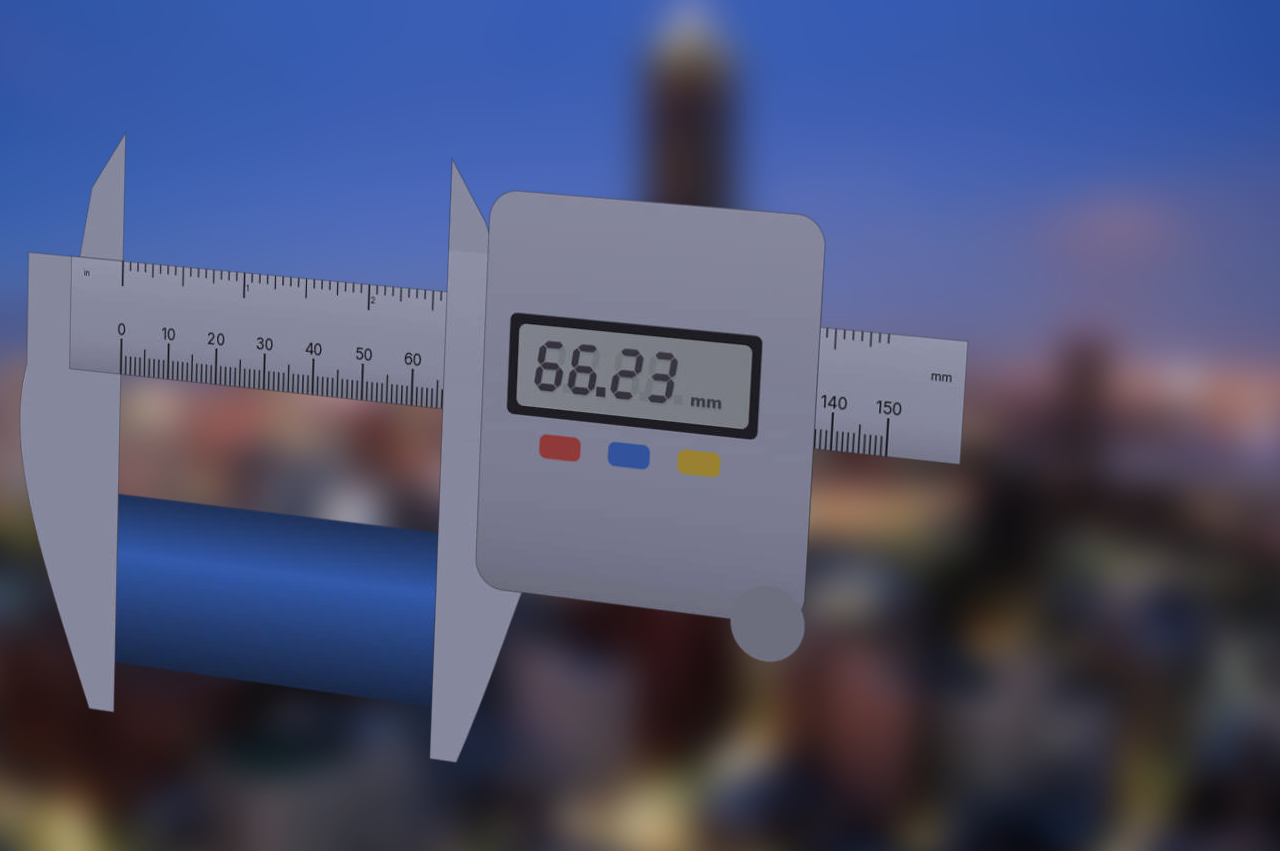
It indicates **66.23** mm
